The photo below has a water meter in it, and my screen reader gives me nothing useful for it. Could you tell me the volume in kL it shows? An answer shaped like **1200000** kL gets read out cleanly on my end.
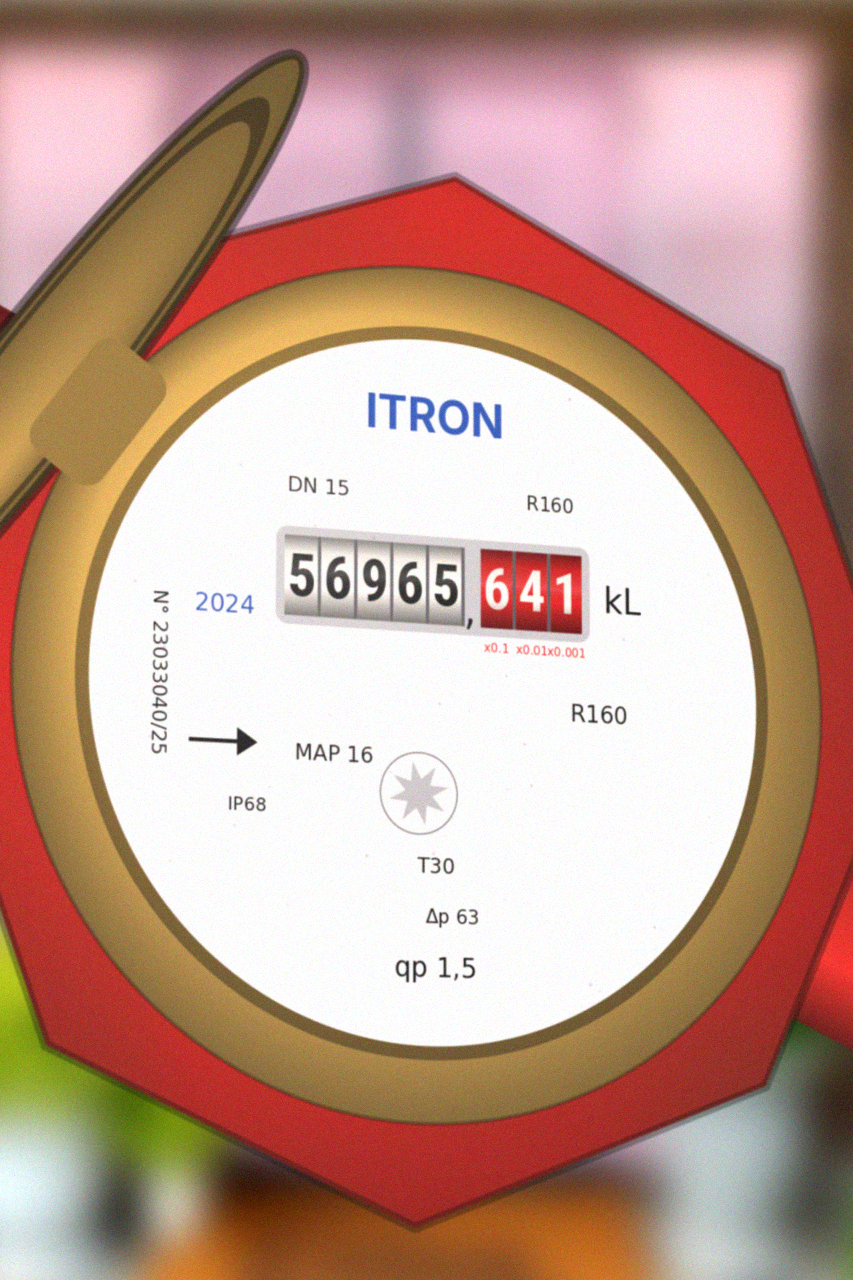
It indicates **56965.641** kL
